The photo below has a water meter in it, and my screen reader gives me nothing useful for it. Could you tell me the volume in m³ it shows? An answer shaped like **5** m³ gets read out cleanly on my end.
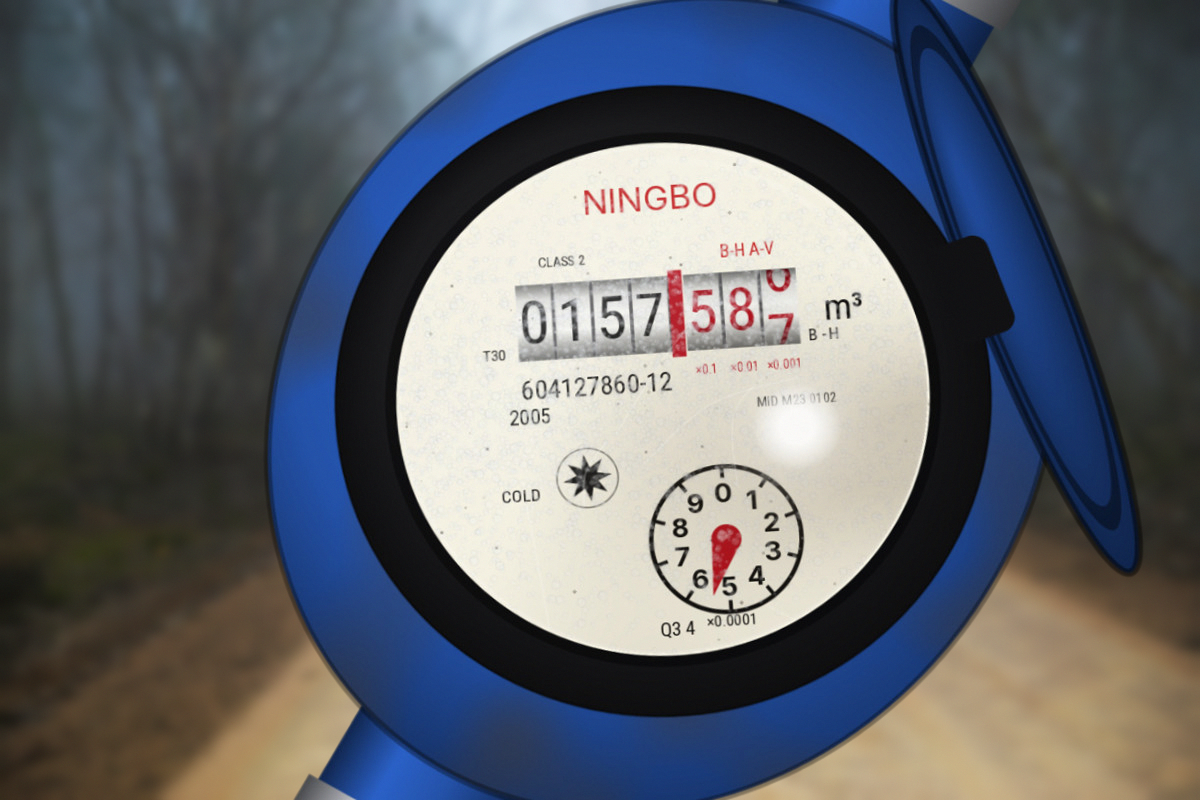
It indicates **157.5865** m³
